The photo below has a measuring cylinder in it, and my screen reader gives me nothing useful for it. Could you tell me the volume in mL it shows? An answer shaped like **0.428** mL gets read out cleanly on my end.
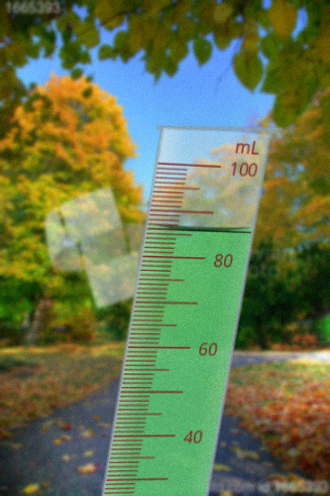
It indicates **86** mL
